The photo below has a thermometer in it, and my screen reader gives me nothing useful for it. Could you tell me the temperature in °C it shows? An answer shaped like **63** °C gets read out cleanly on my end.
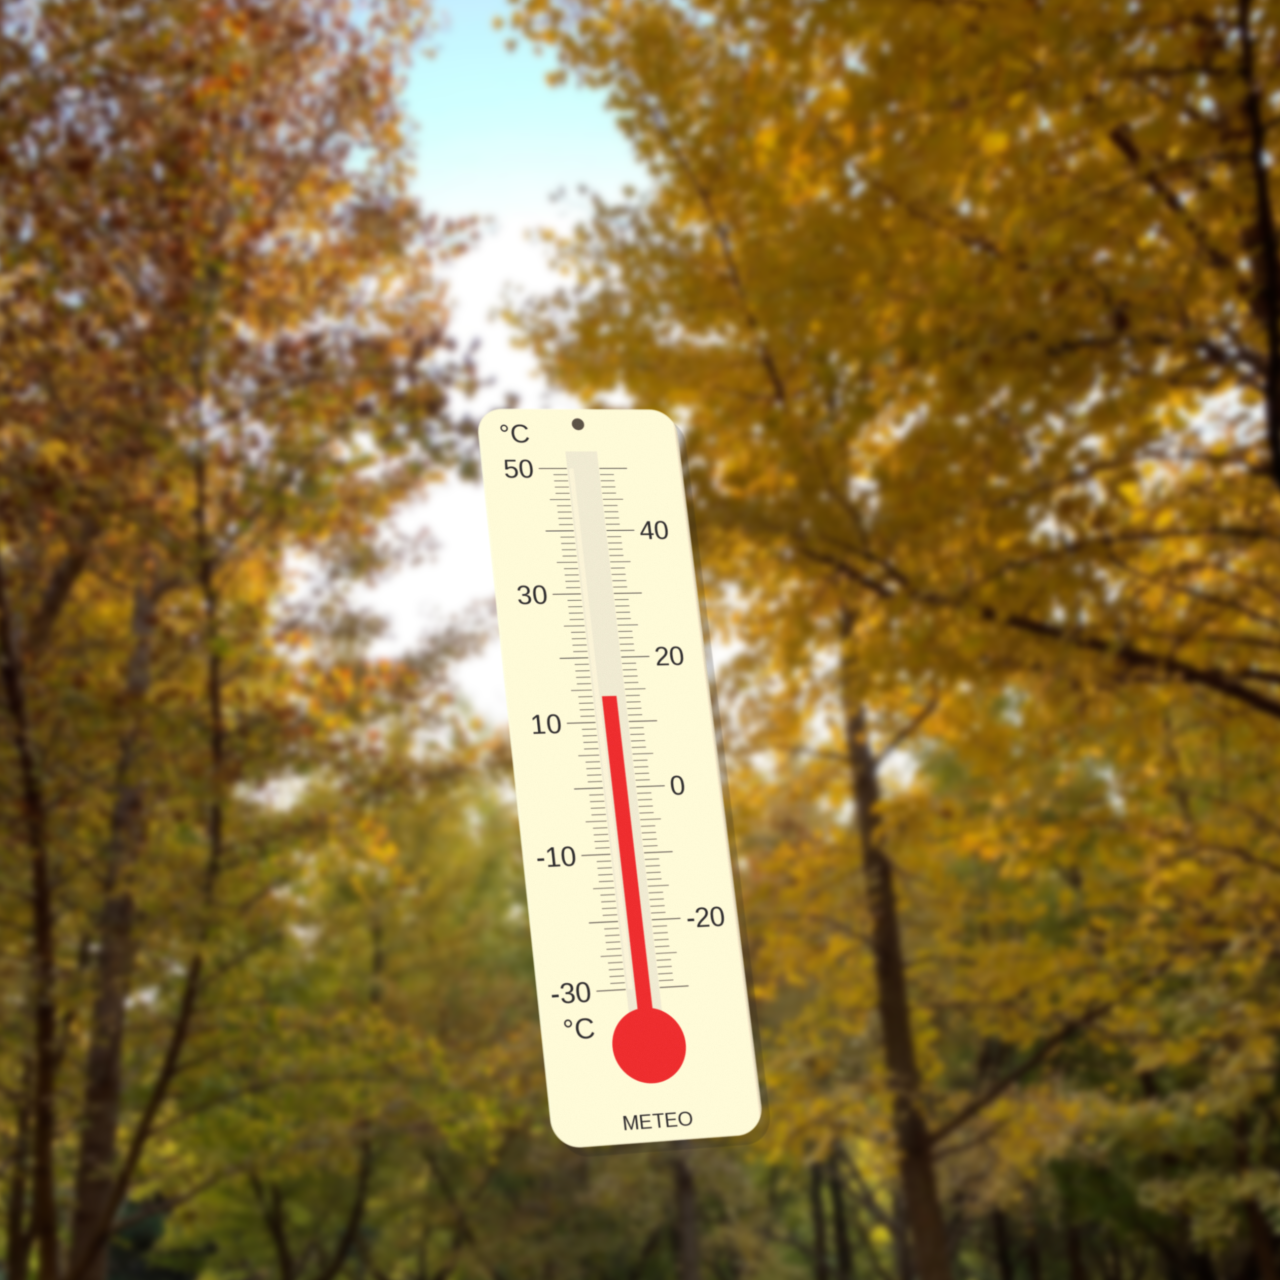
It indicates **14** °C
